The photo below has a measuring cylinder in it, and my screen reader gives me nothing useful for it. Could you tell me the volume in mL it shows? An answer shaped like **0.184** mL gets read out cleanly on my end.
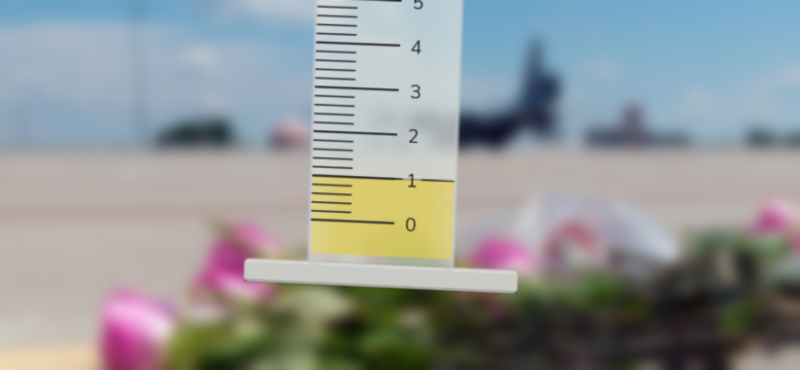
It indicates **1** mL
